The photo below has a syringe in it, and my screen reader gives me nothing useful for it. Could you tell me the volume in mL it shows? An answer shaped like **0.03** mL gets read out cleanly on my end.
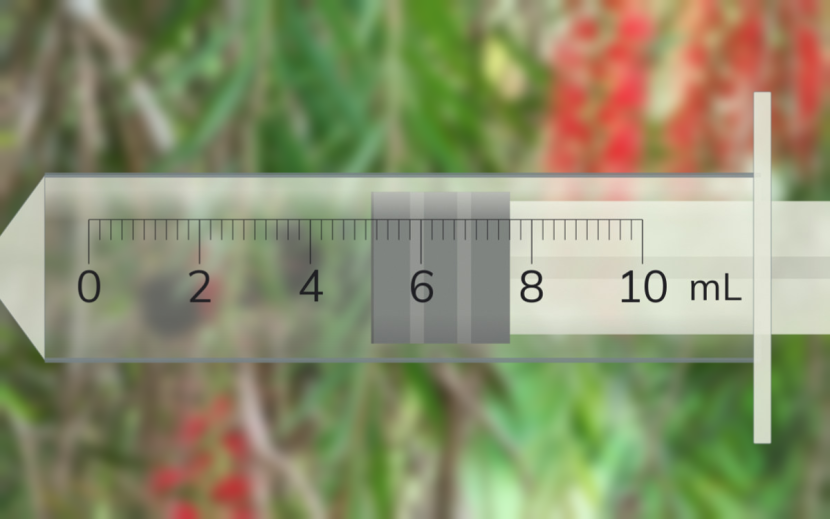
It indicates **5.1** mL
